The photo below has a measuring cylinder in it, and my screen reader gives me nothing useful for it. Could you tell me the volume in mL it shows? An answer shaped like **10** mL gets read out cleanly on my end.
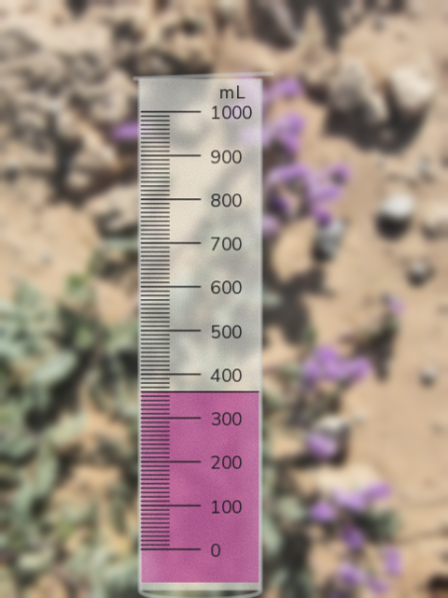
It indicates **360** mL
